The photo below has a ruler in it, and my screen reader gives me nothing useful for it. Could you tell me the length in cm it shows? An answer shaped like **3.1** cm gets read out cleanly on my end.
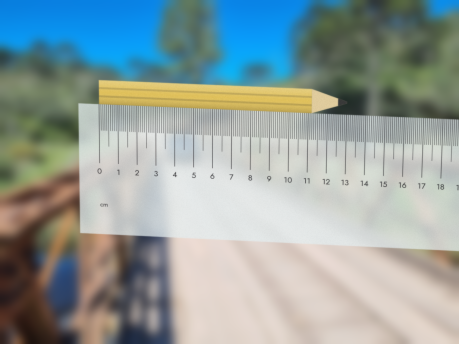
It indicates **13** cm
